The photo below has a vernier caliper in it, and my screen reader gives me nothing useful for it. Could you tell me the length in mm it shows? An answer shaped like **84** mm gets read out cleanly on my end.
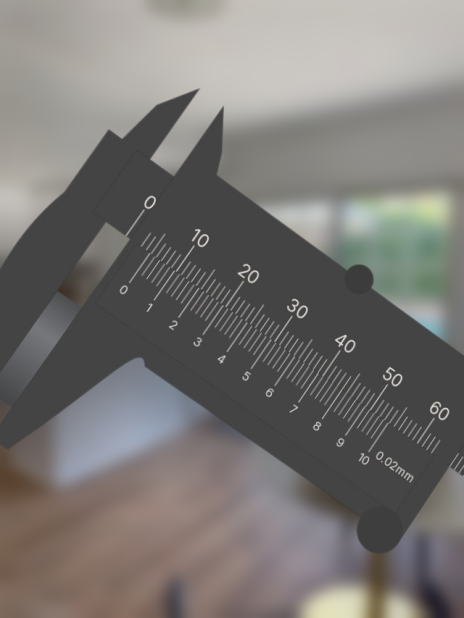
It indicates **4.8** mm
